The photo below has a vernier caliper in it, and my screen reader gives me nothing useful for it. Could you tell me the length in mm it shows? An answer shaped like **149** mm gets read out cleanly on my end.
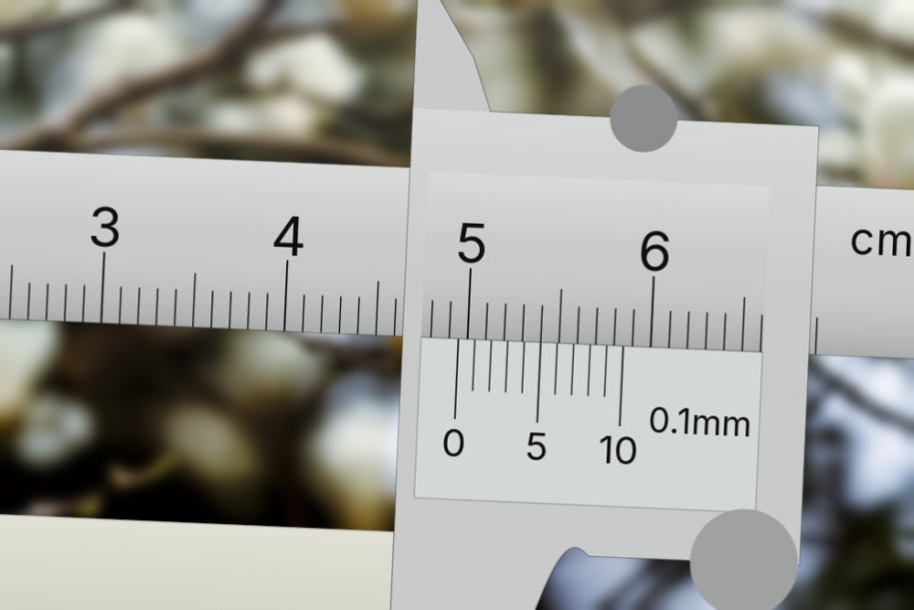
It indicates **49.5** mm
